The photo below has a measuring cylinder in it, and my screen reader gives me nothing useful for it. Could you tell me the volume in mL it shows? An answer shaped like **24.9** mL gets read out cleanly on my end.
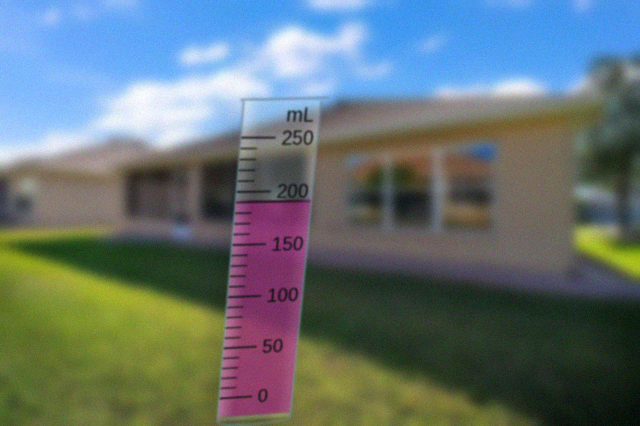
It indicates **190** mL
